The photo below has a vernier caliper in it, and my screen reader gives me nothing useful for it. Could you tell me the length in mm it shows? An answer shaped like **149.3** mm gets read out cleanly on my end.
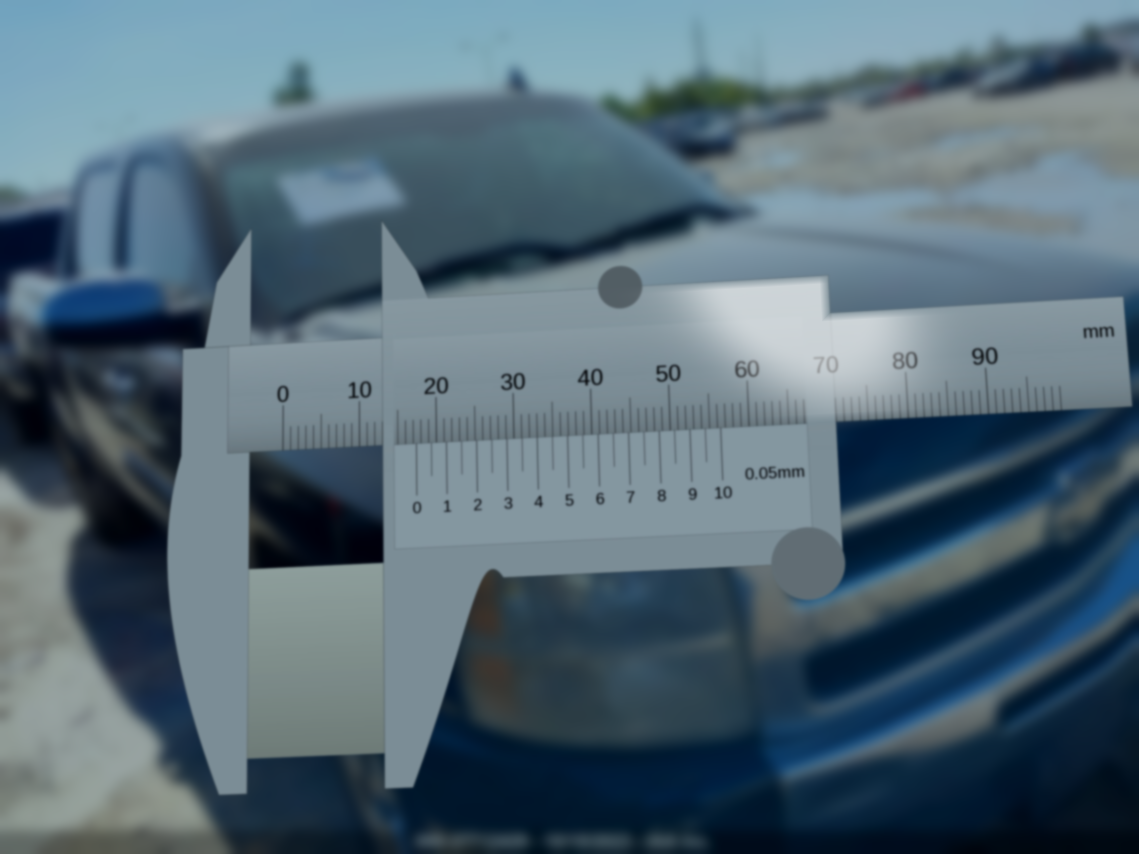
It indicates **17.4** mm
